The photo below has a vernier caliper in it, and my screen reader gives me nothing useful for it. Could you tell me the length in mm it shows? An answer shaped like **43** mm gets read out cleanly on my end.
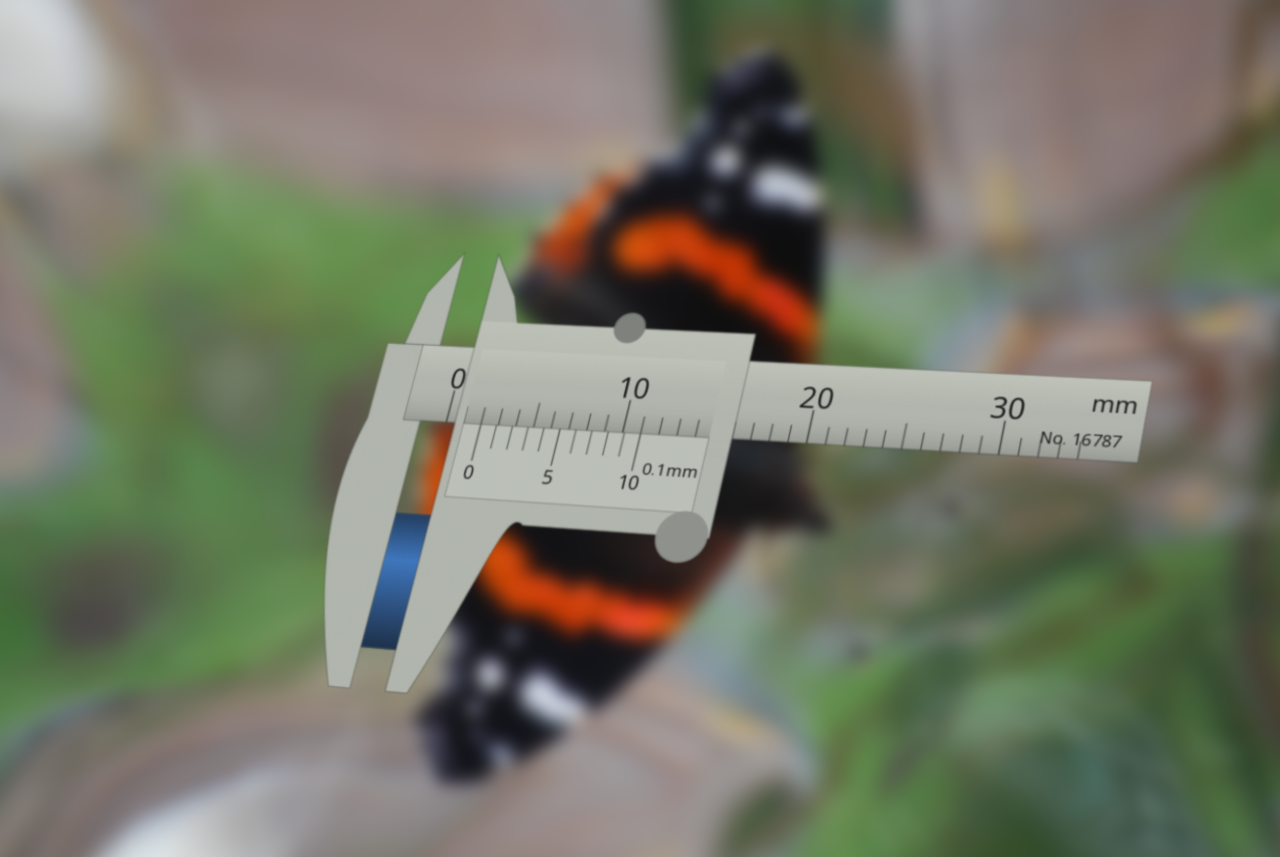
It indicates **2.0** mm
